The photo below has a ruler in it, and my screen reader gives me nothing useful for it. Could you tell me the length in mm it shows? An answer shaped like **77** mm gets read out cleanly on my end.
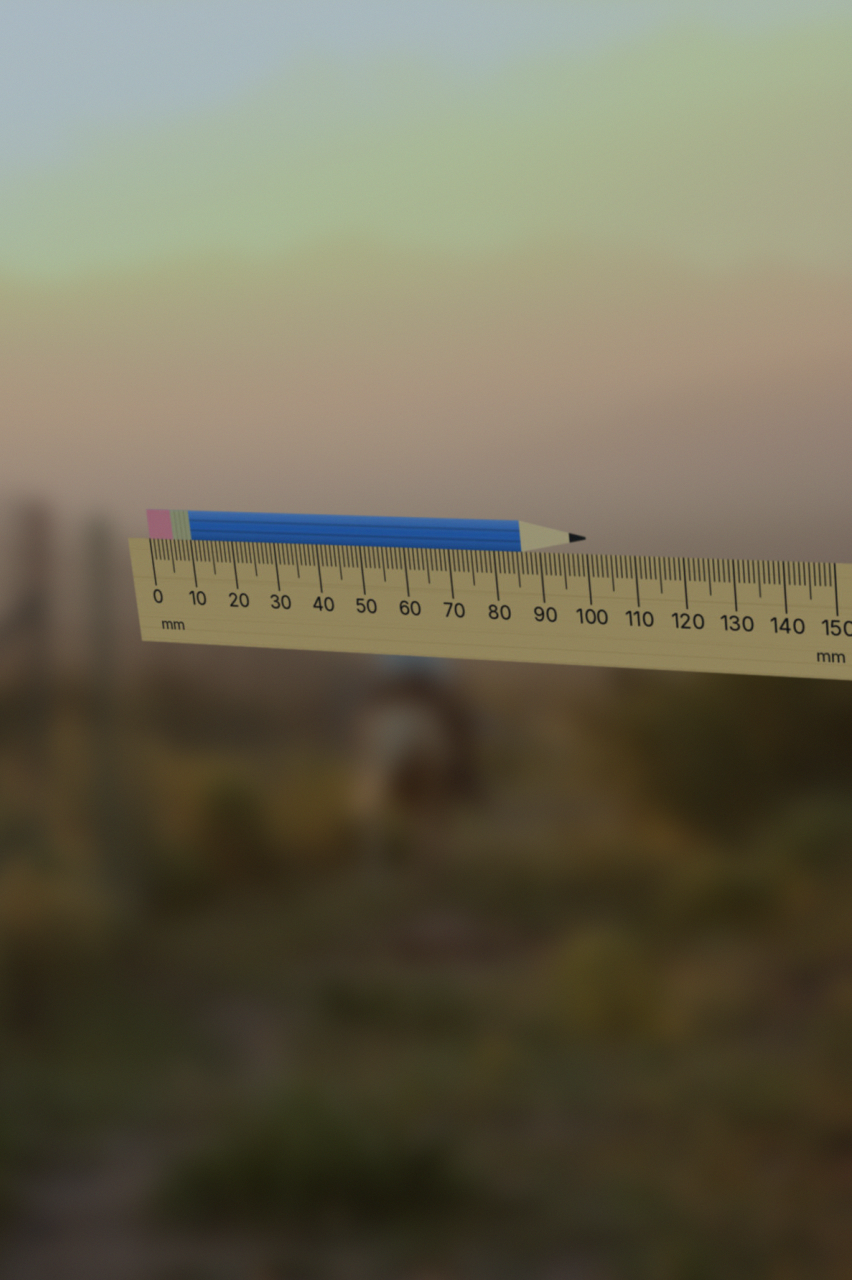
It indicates **100** mm
